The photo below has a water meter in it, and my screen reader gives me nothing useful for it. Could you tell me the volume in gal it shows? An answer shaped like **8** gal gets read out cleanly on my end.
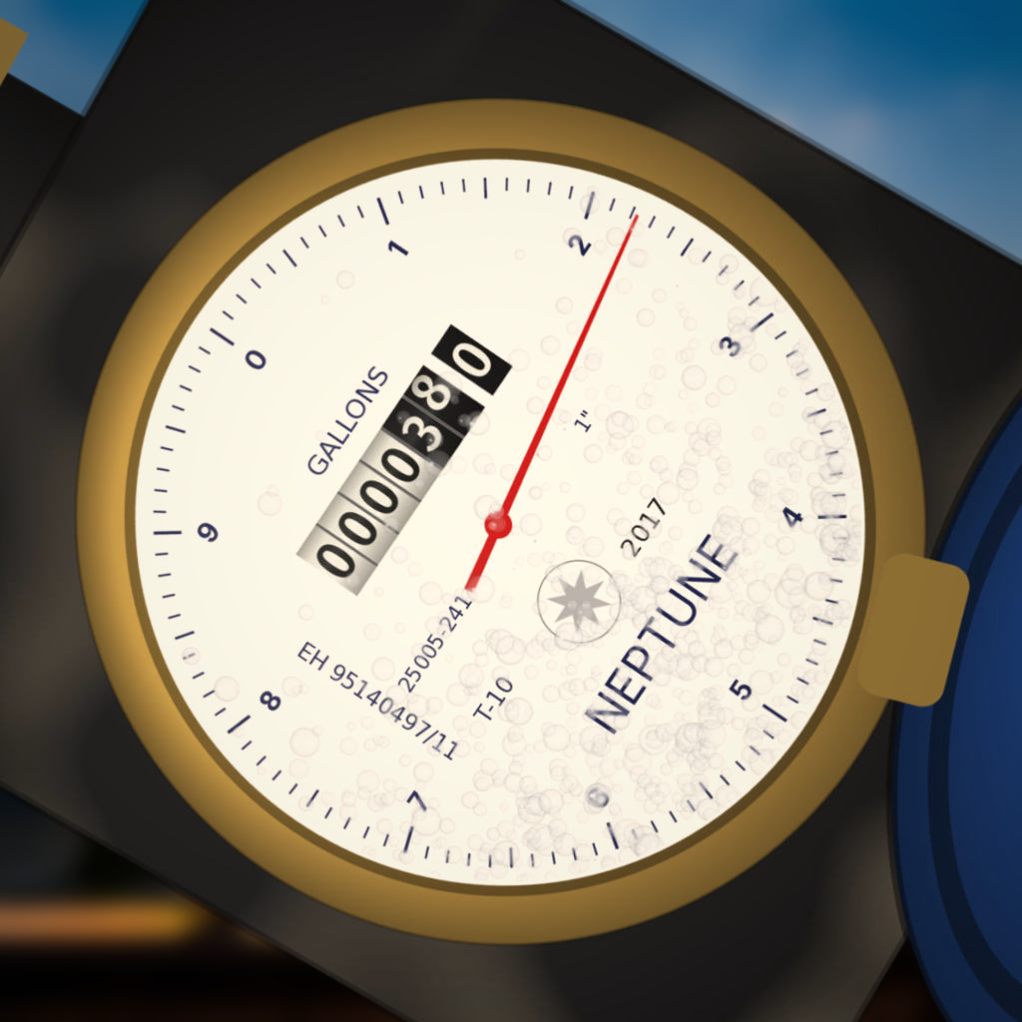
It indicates **382.2** gal
